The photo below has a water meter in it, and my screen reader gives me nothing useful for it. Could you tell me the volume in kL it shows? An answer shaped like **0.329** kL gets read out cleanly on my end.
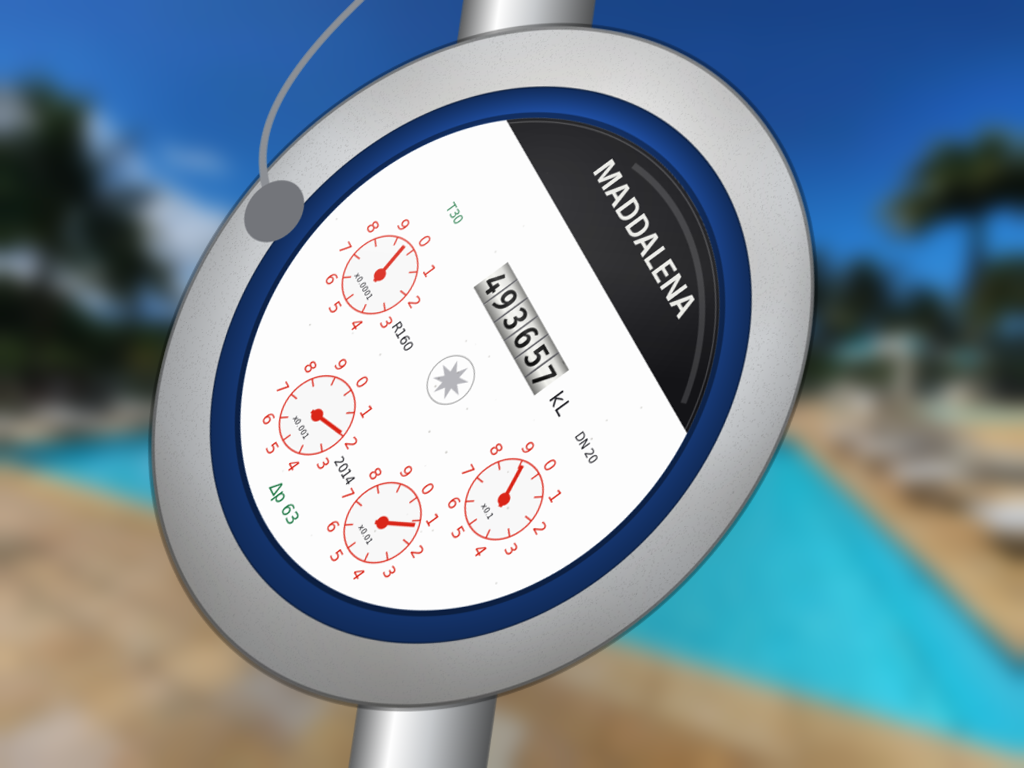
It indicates **493656.9119** kL
